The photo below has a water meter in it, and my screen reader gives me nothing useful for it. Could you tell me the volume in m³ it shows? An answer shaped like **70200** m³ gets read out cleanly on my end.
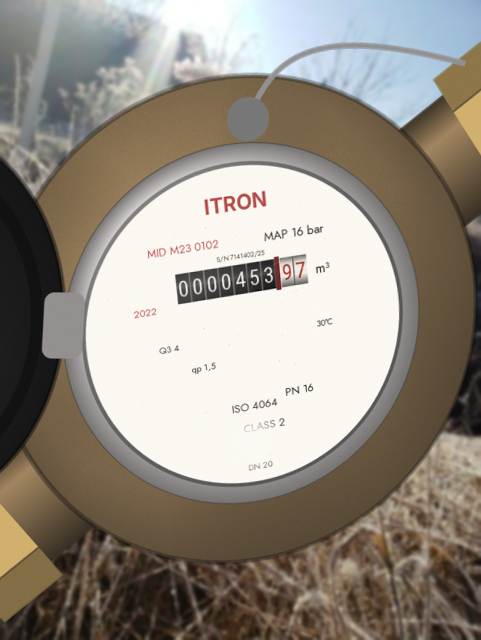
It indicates **453.97** m³
